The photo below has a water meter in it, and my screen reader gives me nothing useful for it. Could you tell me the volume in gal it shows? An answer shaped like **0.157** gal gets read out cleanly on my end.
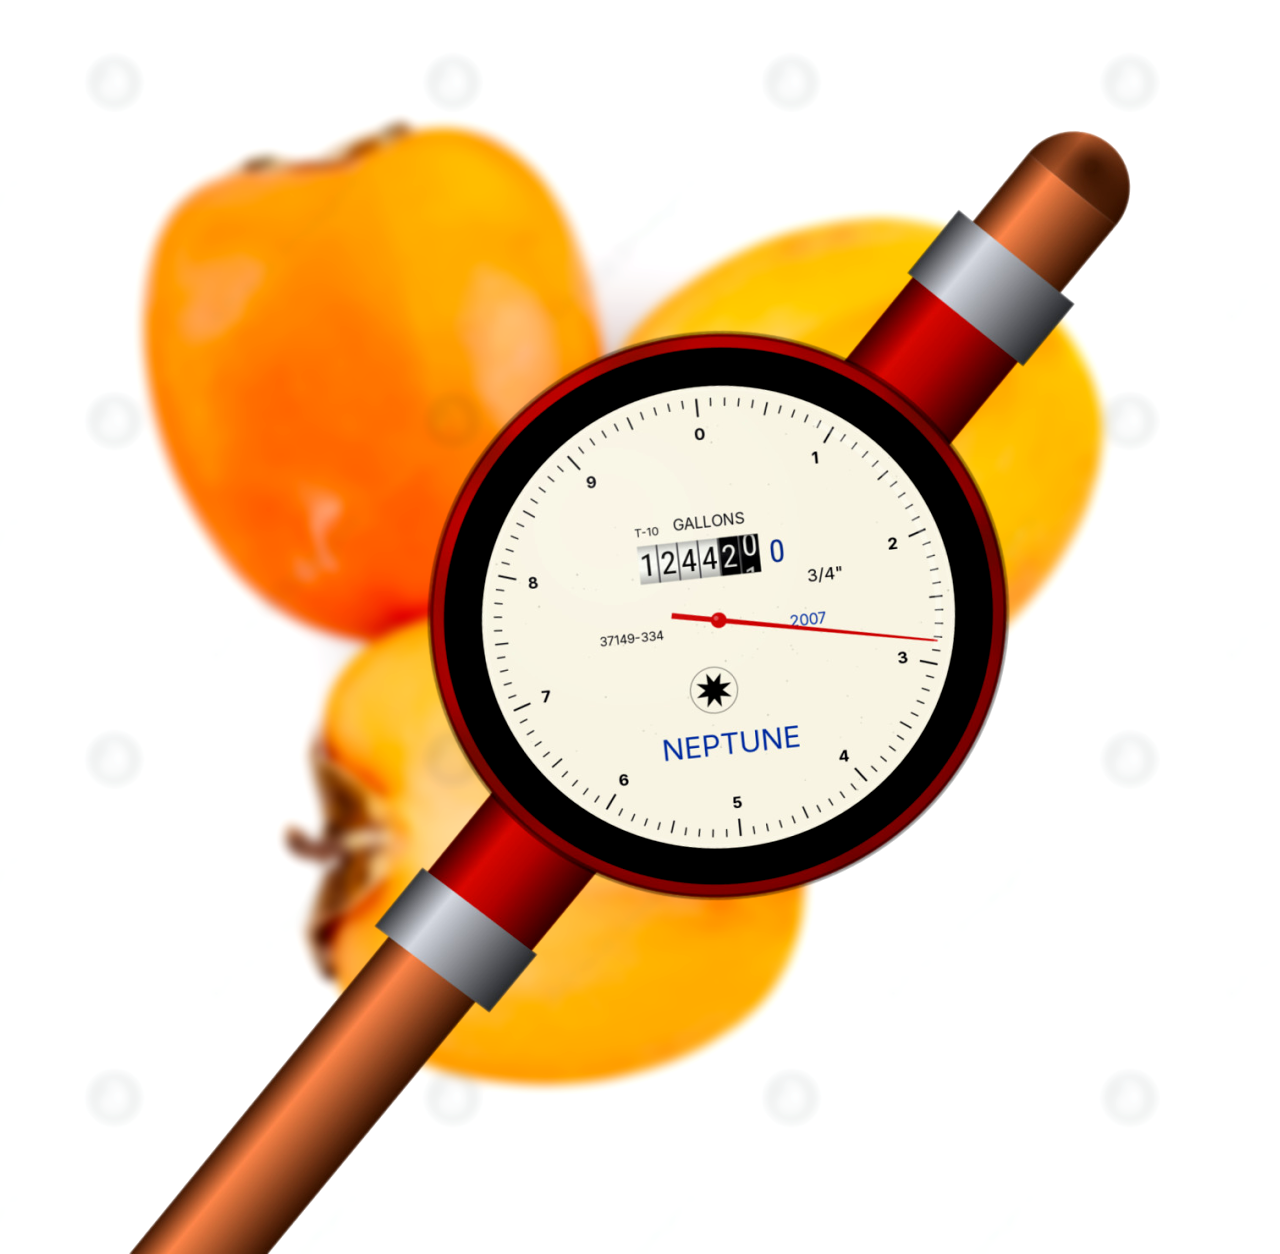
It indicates **1244202.8** gal
